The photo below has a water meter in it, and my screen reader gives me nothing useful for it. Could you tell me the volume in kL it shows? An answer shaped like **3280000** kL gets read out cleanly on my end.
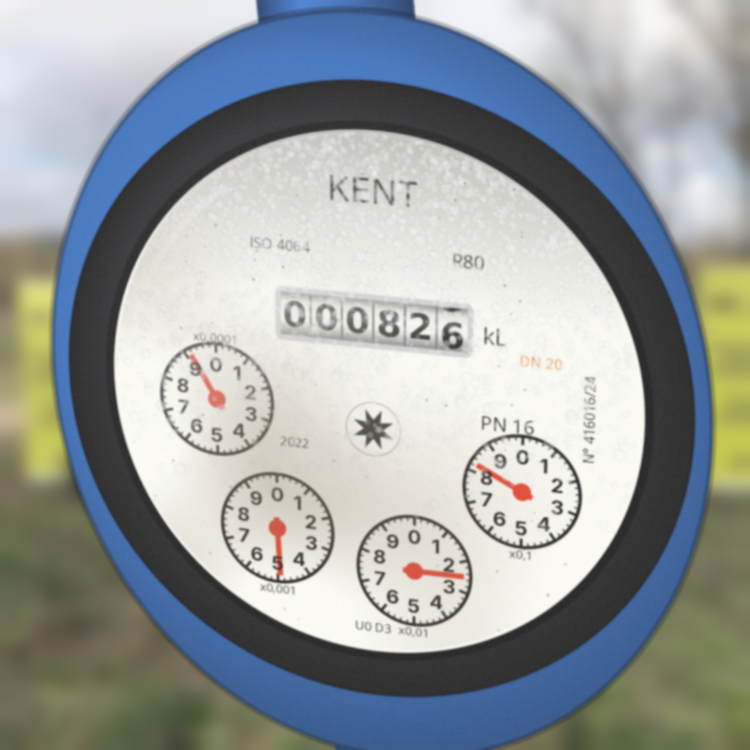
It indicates **825.8249** kL
